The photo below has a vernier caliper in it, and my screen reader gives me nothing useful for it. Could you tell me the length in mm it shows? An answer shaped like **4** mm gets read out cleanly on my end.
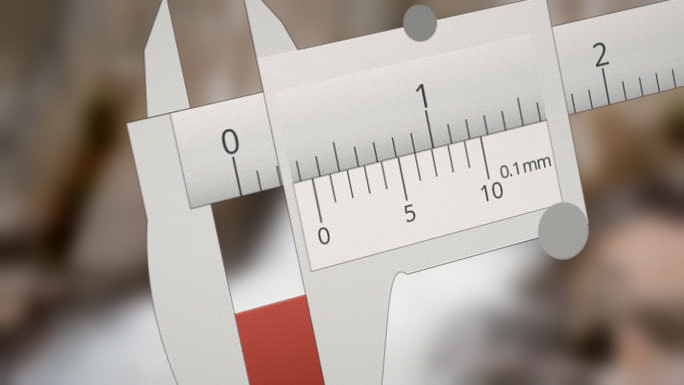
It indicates **3.6** mm
